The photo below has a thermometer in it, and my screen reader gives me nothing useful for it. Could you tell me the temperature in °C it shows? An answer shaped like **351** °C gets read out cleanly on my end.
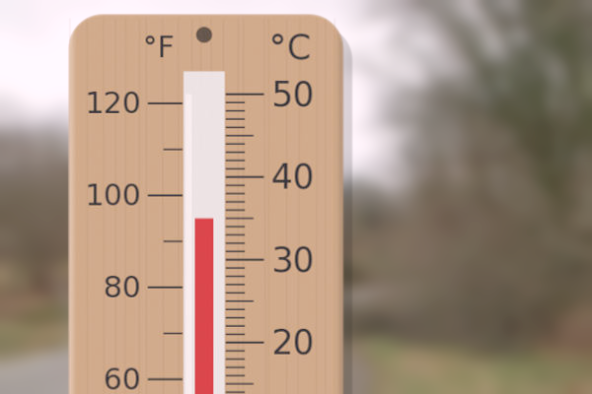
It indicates **35** °C
